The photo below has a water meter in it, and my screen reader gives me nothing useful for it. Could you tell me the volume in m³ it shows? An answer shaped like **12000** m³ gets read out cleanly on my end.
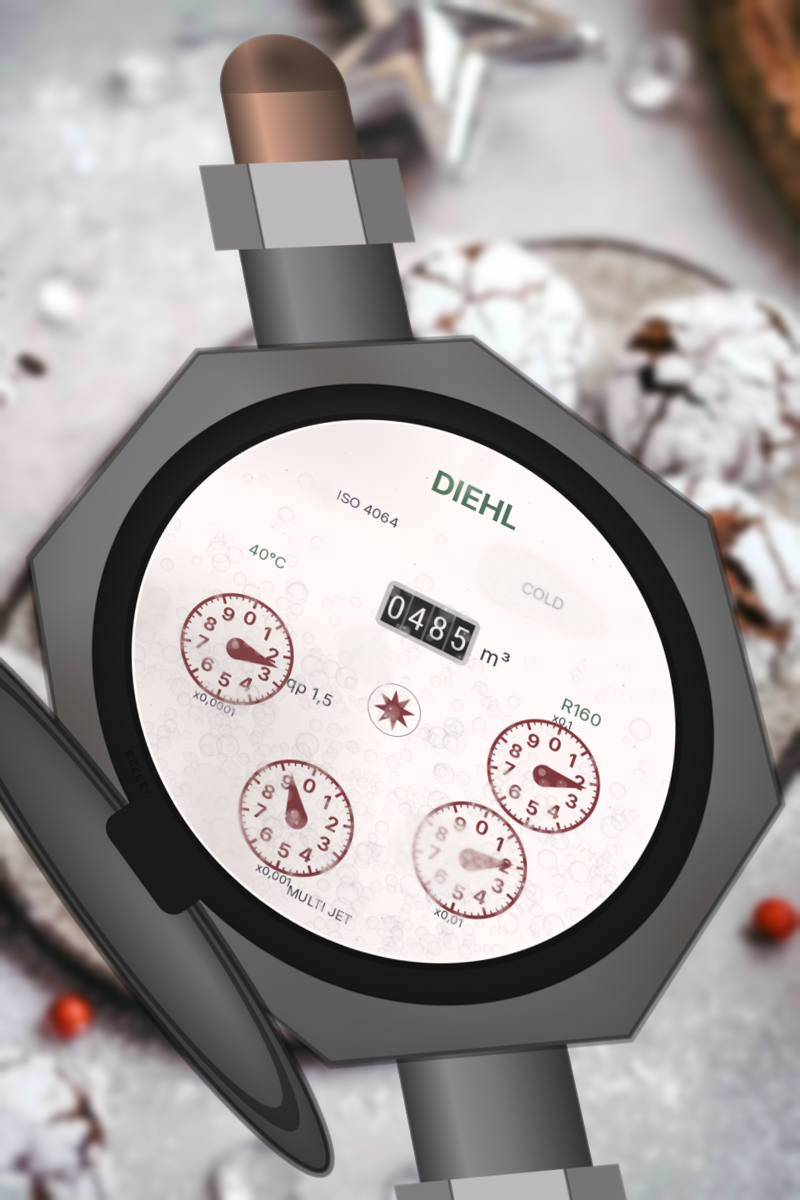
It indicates **485.2192** m³
